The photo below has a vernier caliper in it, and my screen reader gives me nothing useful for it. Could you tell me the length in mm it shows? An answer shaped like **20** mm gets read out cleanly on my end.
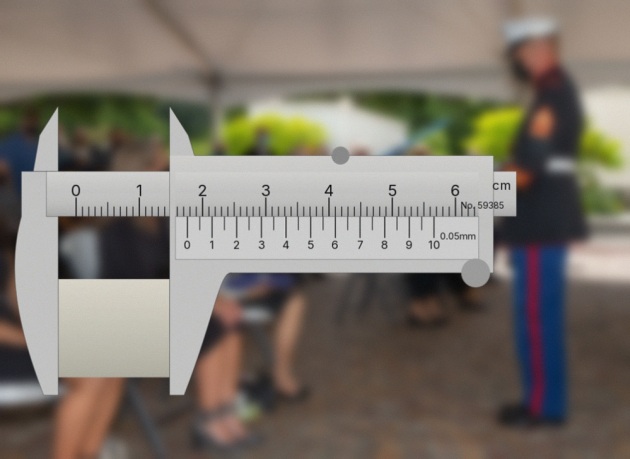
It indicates **17.6** mm
